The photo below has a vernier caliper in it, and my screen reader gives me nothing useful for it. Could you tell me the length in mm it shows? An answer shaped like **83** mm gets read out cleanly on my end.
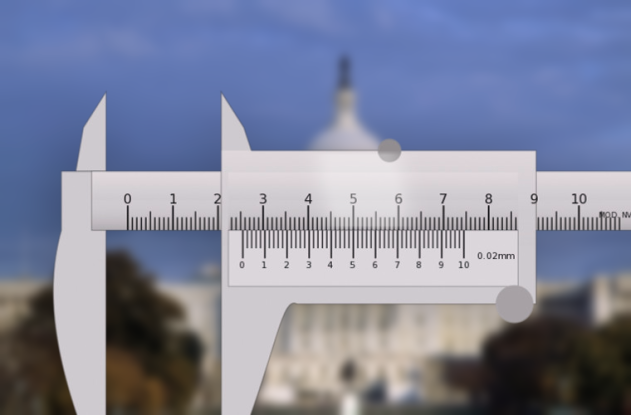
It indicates **25.5** mm
